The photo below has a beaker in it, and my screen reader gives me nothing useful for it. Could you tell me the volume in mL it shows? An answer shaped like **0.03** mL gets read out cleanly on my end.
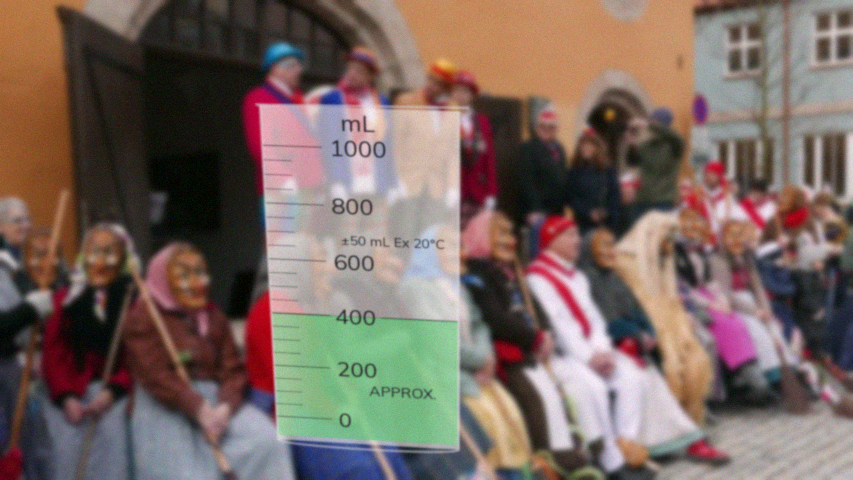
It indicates **400** mL
